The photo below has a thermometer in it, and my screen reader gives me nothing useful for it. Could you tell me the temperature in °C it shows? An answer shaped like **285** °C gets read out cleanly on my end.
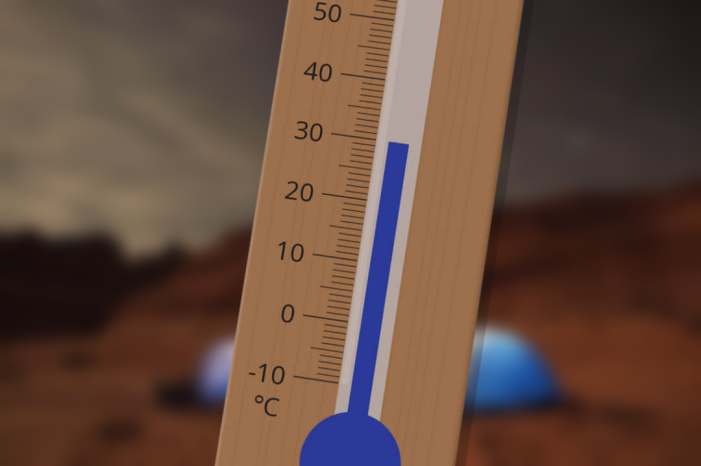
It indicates **30** °C
